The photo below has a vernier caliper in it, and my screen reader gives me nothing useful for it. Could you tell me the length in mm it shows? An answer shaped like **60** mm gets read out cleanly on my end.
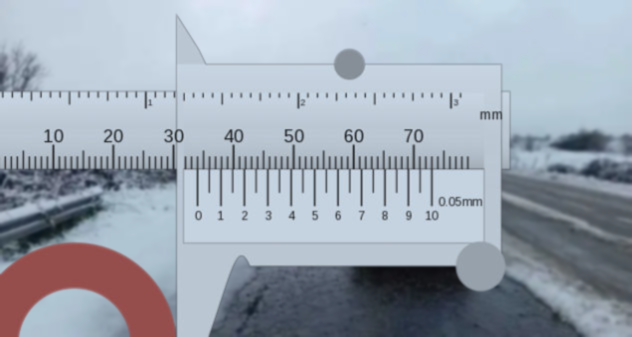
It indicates **34.0** mm
